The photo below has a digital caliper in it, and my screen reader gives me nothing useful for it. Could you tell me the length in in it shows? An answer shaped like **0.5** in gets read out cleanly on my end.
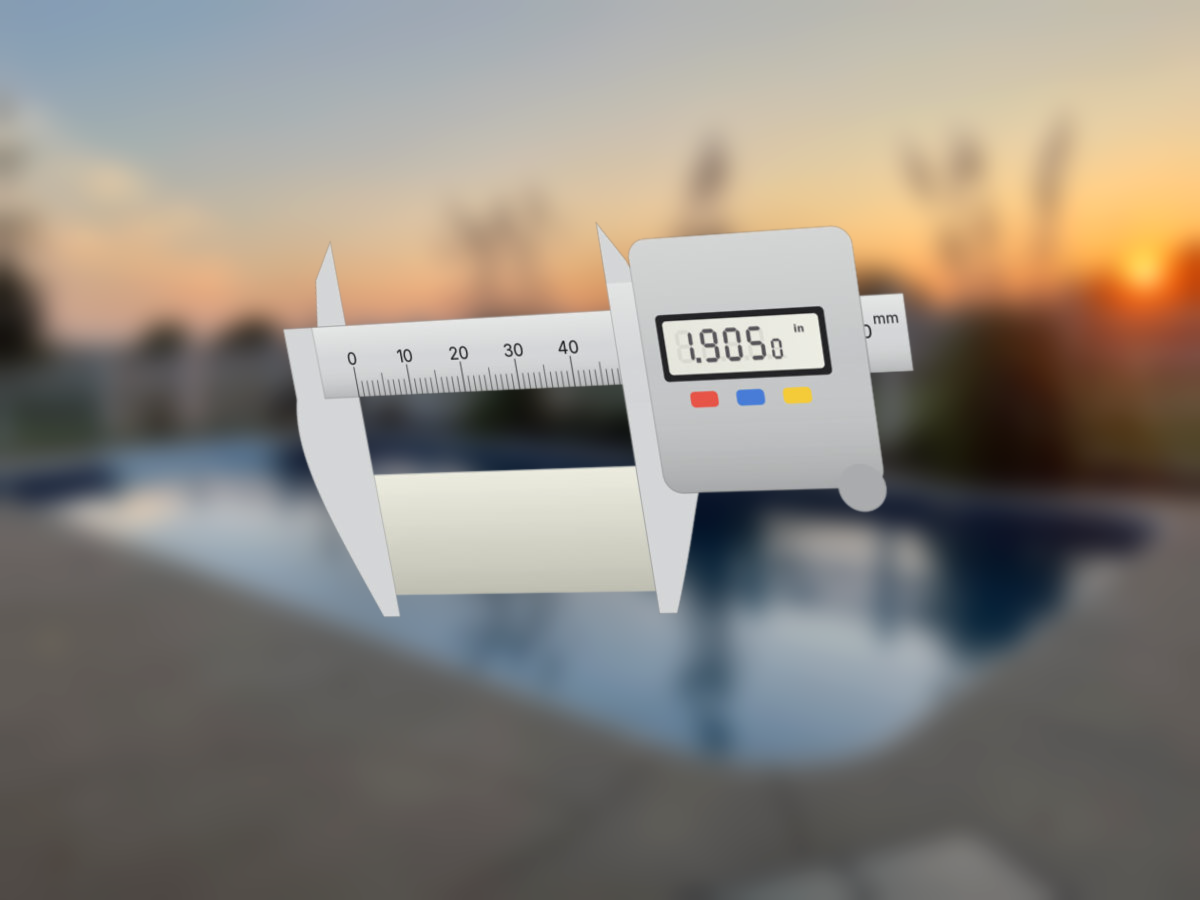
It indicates **1.9050** in
